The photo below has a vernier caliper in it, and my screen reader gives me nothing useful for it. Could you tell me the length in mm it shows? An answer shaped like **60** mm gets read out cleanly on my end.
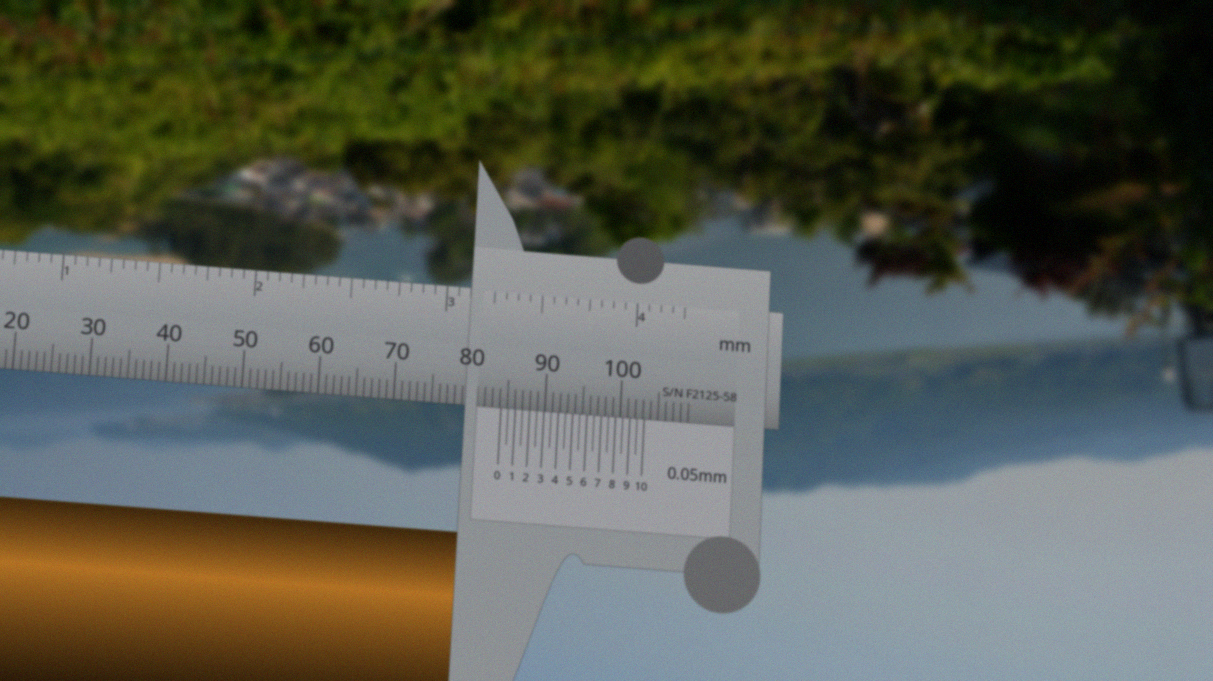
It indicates **84.2** mm
